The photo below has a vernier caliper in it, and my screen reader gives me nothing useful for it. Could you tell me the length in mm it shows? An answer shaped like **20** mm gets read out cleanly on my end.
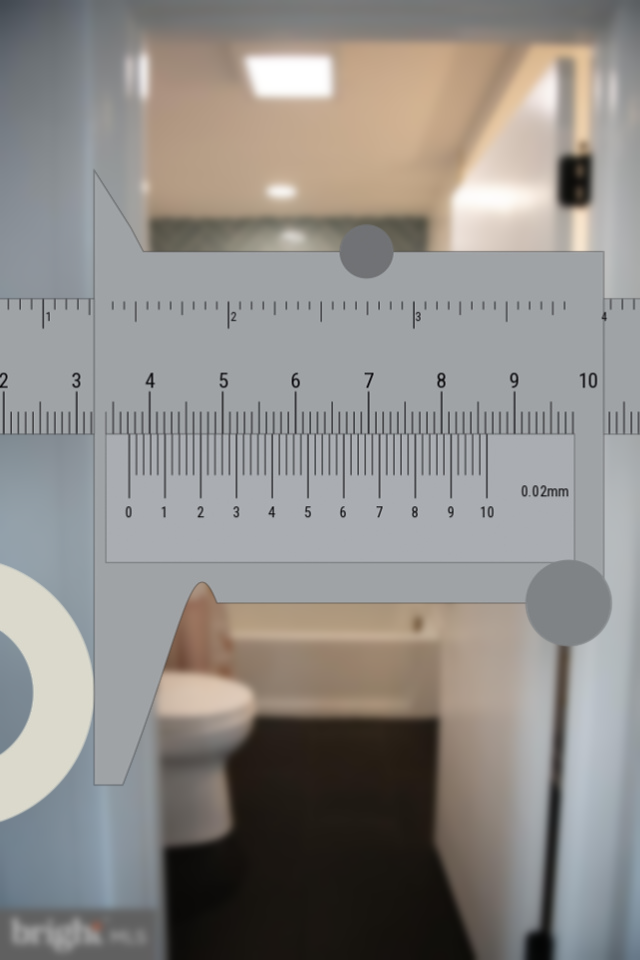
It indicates **37.2** mm
